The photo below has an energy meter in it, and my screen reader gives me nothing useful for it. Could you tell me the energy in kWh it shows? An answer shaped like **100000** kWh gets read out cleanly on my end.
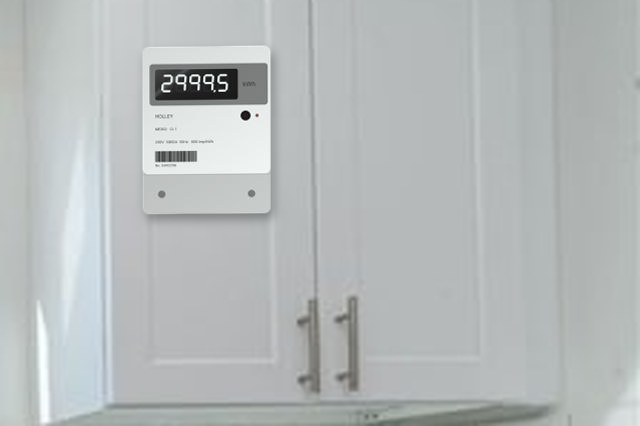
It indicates **2999.5** kWh
